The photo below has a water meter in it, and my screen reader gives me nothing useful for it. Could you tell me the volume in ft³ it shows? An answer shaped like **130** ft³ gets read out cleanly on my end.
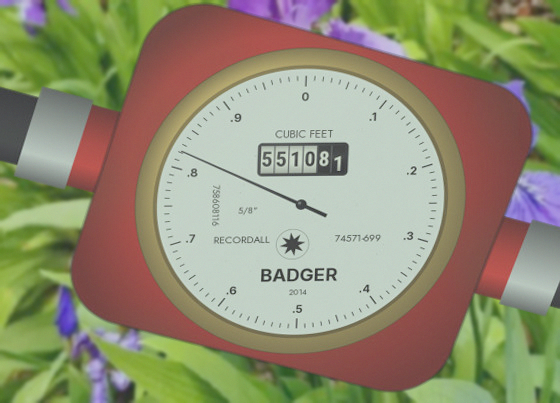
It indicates **551080.82** ft³
